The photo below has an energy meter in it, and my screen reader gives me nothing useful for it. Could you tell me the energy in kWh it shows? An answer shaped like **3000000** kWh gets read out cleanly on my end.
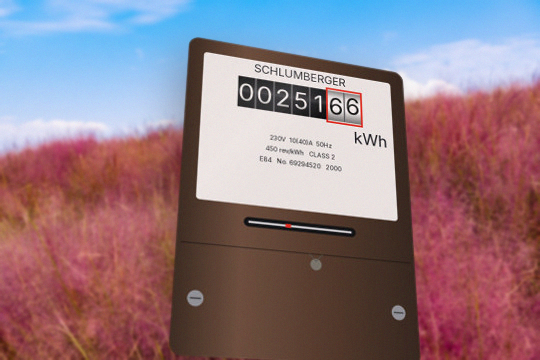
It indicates **251.66** kWh
